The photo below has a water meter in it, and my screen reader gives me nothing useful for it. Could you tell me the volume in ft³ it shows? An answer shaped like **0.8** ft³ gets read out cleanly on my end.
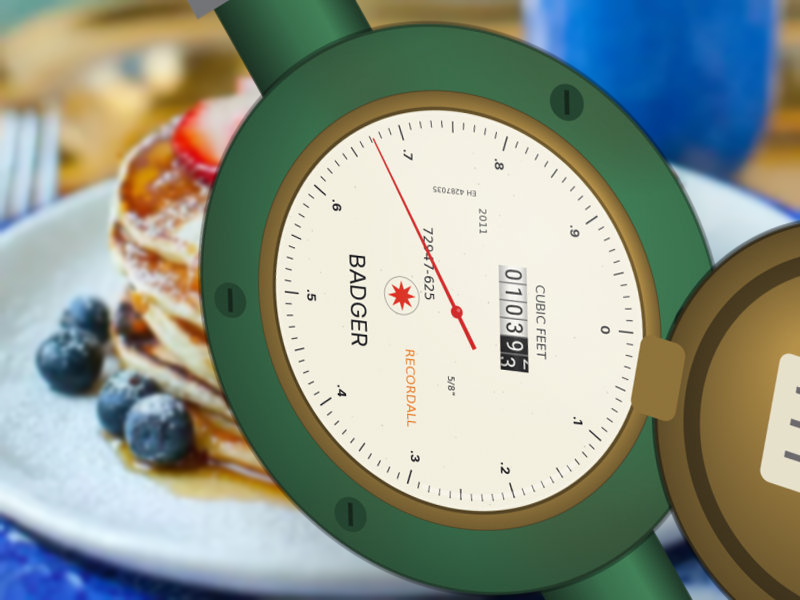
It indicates **10392.67** ft³
